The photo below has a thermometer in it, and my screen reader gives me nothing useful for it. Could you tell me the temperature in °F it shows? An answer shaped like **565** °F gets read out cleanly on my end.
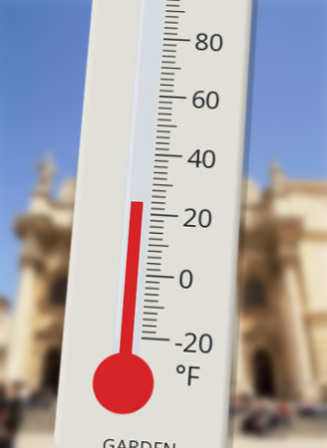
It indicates **24** °F
